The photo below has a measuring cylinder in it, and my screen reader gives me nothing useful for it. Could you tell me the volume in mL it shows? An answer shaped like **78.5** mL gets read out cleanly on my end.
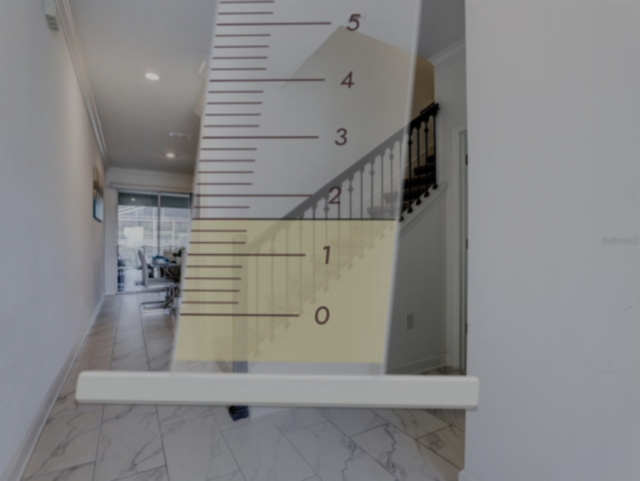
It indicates **1.6** mL
